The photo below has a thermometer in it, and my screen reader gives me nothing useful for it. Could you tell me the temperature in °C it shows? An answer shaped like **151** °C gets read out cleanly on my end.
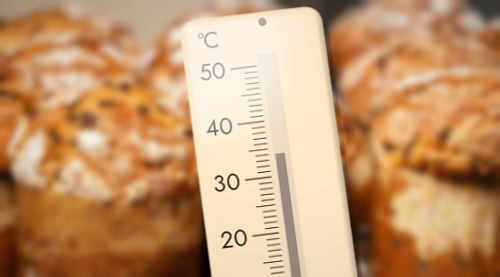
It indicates **34** °C
